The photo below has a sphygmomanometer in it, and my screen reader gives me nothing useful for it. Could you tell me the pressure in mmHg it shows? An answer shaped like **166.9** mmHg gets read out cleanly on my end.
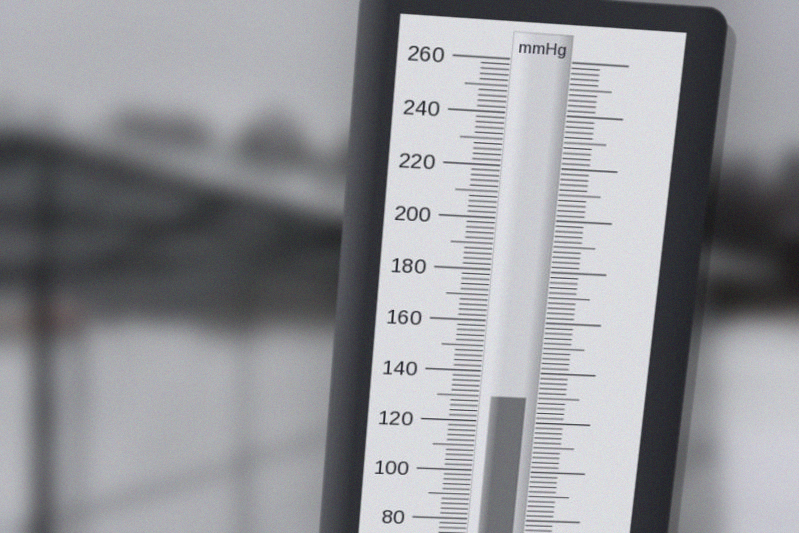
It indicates **130** mmHg
